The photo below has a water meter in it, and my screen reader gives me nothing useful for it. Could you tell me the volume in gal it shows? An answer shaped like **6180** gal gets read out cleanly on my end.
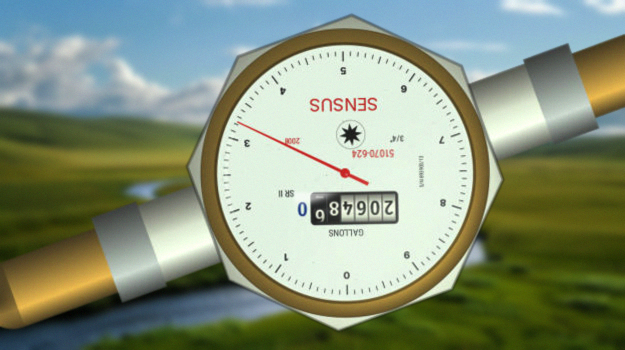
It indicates **2064863.2** gal
